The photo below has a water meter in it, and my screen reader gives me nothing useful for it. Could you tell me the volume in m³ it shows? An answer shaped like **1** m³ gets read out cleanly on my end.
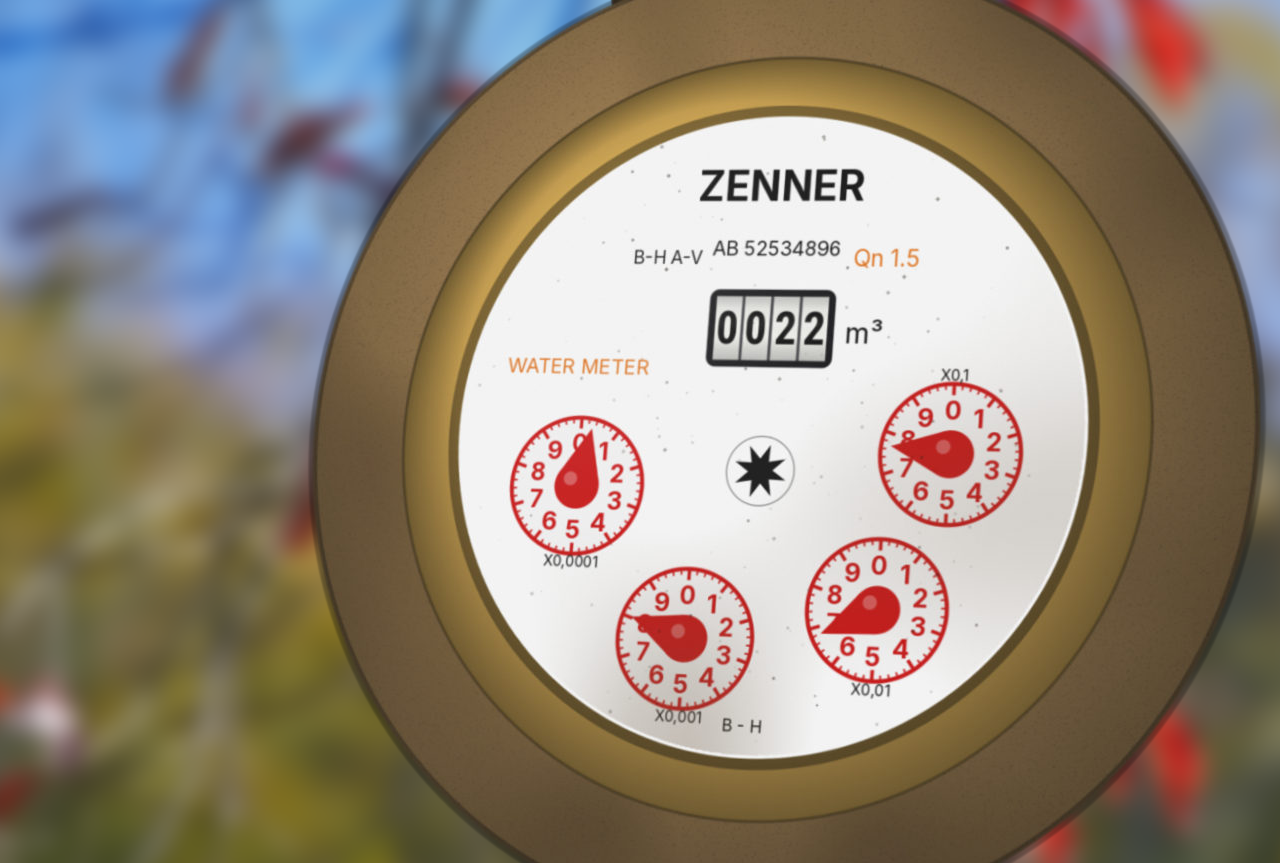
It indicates **22.7680** m³
